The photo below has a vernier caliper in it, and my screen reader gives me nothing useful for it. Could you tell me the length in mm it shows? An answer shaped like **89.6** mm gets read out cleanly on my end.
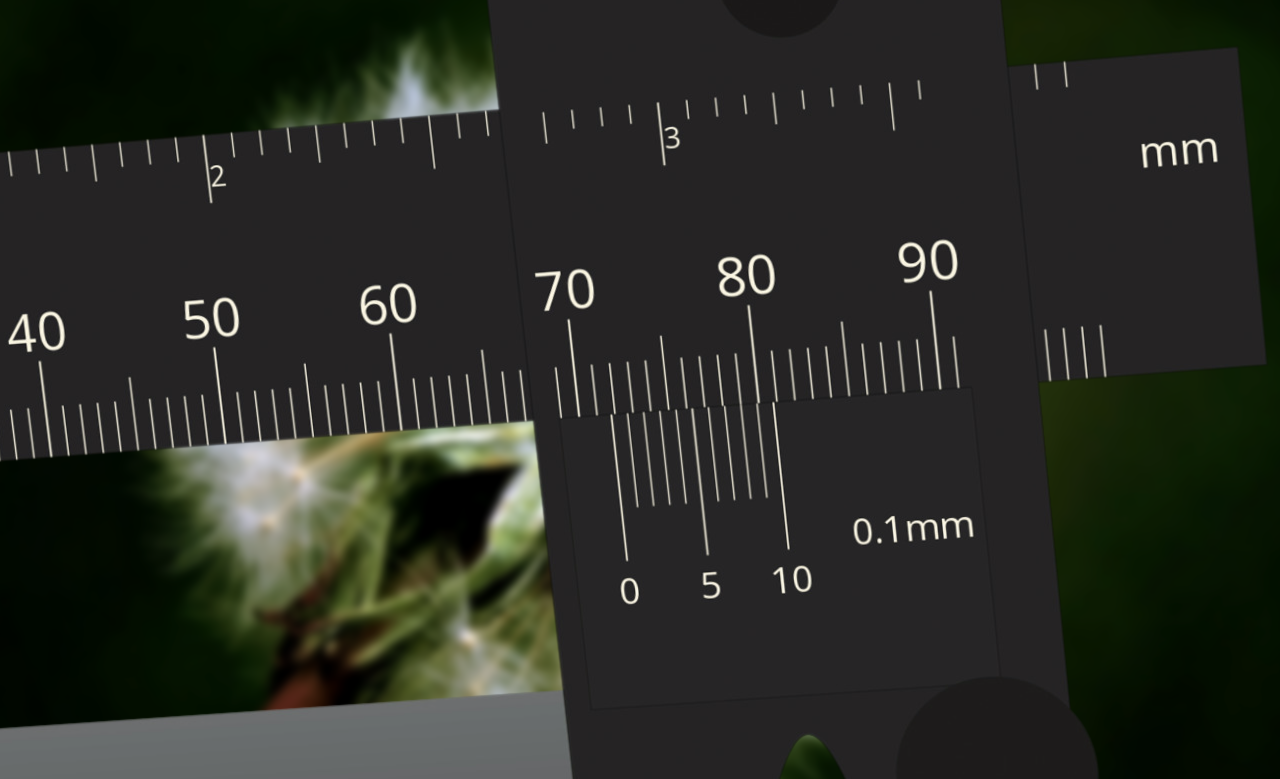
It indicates **71.8** mm
